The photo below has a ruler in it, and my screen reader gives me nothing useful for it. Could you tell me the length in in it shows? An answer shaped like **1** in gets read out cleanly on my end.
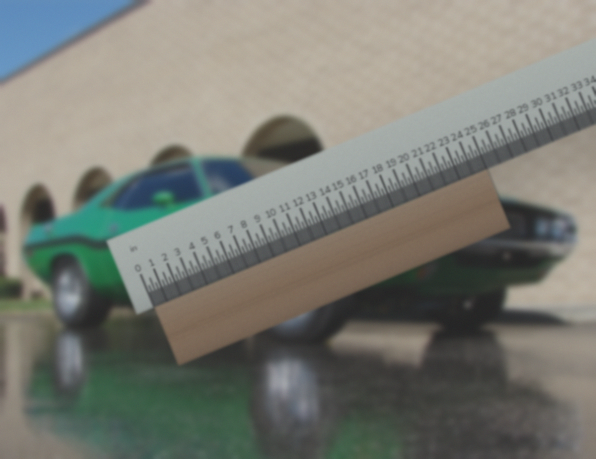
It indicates **25** in
